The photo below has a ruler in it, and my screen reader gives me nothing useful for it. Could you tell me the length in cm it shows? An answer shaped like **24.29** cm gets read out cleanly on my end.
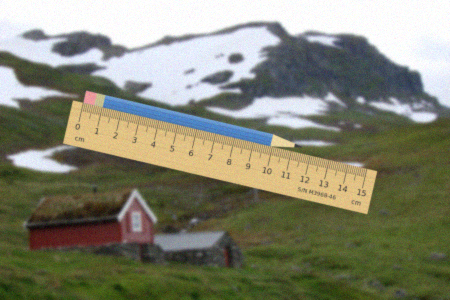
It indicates **11.5** cm
